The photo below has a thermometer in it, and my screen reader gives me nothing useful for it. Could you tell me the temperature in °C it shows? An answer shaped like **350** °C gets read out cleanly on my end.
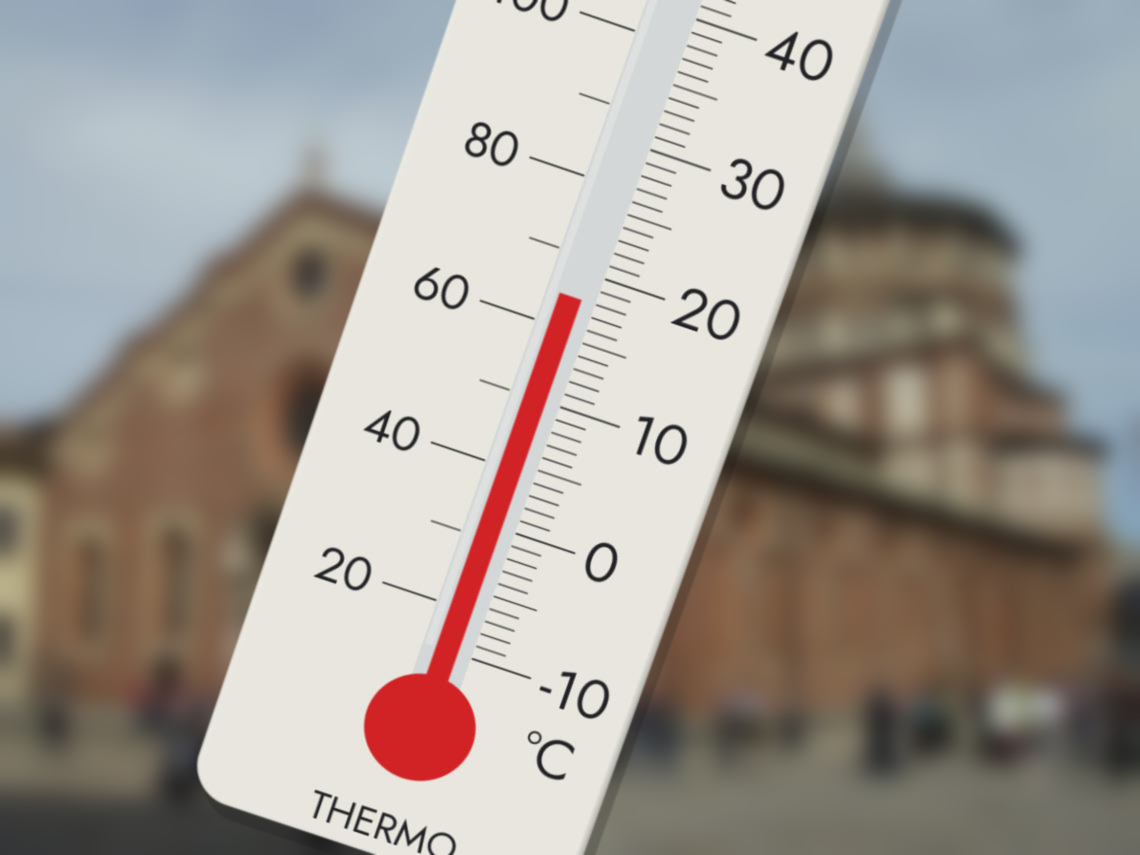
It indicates **18** °C
